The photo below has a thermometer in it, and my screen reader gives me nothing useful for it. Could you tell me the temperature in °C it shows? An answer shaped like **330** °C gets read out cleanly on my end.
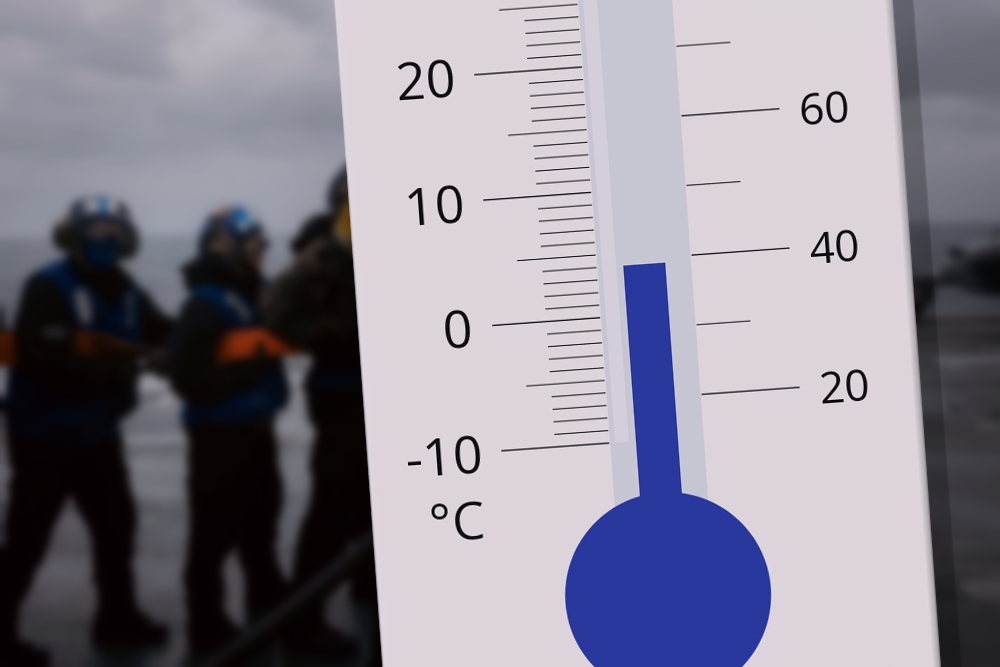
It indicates **4** °C
